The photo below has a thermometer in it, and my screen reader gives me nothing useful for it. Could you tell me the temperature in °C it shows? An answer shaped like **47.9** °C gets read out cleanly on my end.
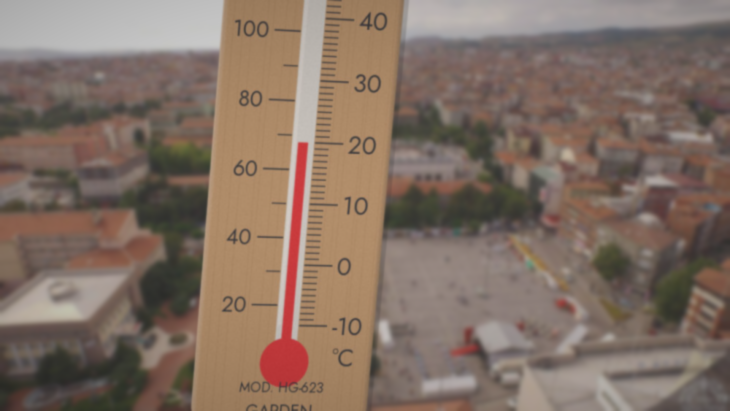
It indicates **20** °C
